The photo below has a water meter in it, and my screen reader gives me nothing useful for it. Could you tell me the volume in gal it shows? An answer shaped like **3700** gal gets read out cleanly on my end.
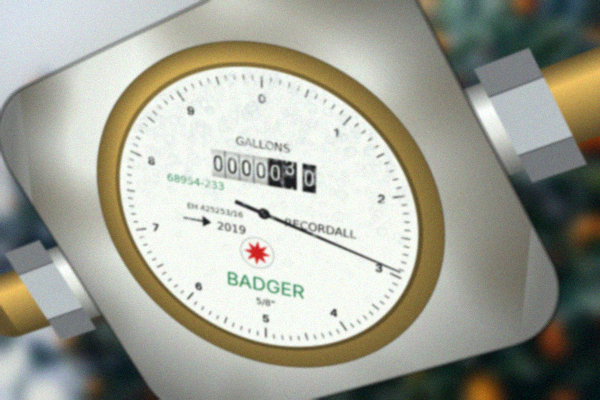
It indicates **32.9** gal
